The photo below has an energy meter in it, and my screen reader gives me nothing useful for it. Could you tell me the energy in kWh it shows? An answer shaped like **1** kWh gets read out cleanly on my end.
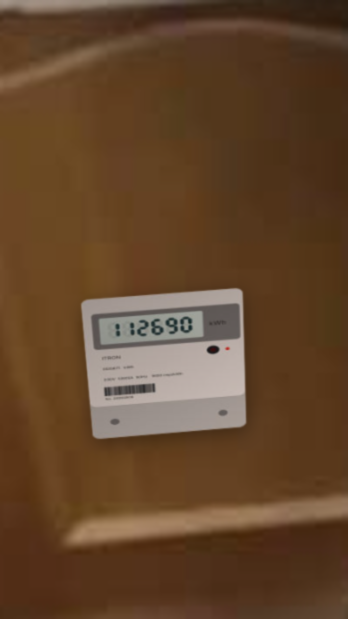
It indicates **112690** kWh
